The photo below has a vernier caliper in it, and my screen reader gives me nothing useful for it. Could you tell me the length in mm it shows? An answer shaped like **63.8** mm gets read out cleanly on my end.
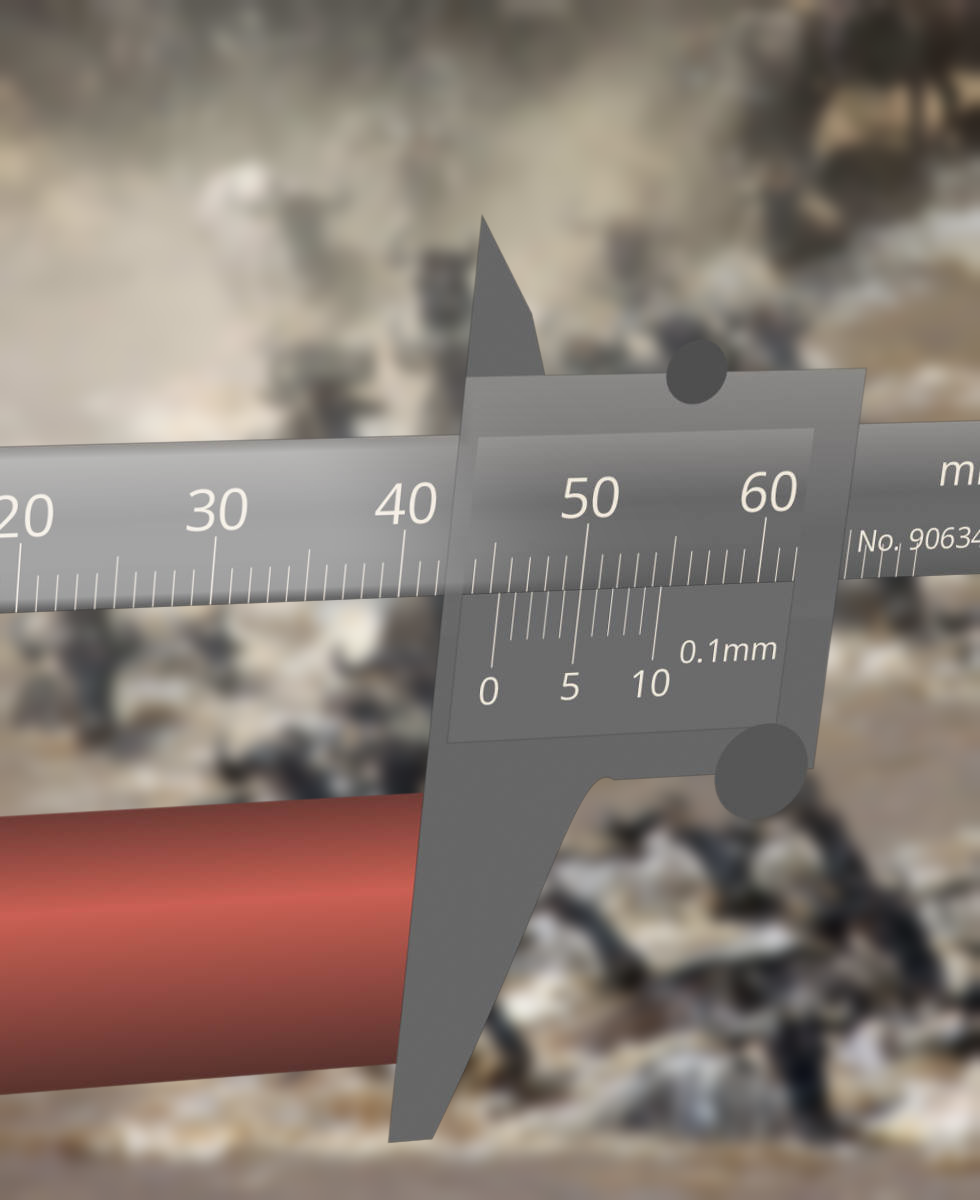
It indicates **45.5** mm
